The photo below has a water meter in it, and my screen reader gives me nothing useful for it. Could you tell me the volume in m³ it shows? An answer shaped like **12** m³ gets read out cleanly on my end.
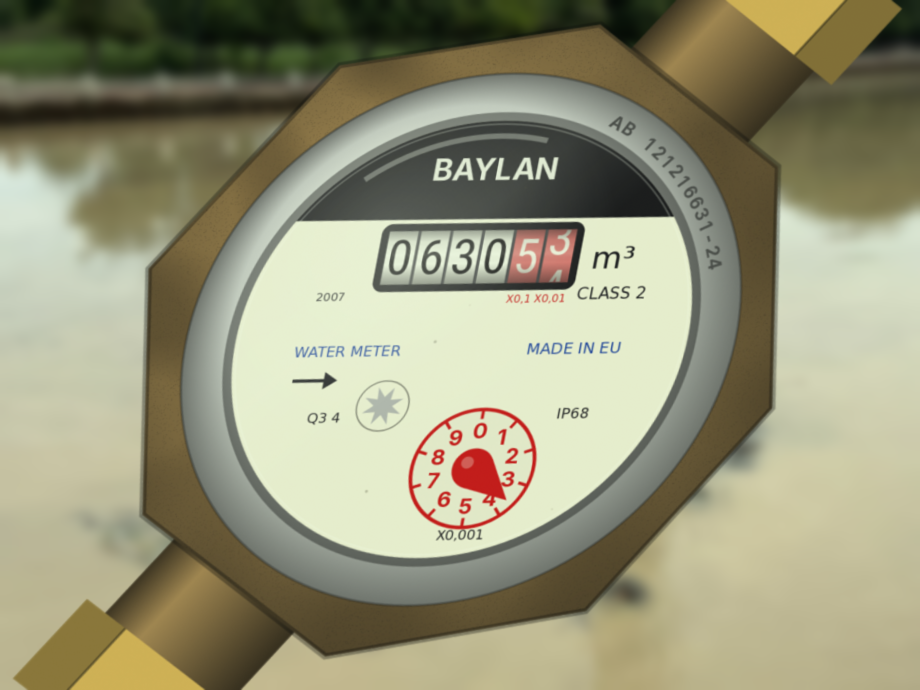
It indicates **630.533** m³
